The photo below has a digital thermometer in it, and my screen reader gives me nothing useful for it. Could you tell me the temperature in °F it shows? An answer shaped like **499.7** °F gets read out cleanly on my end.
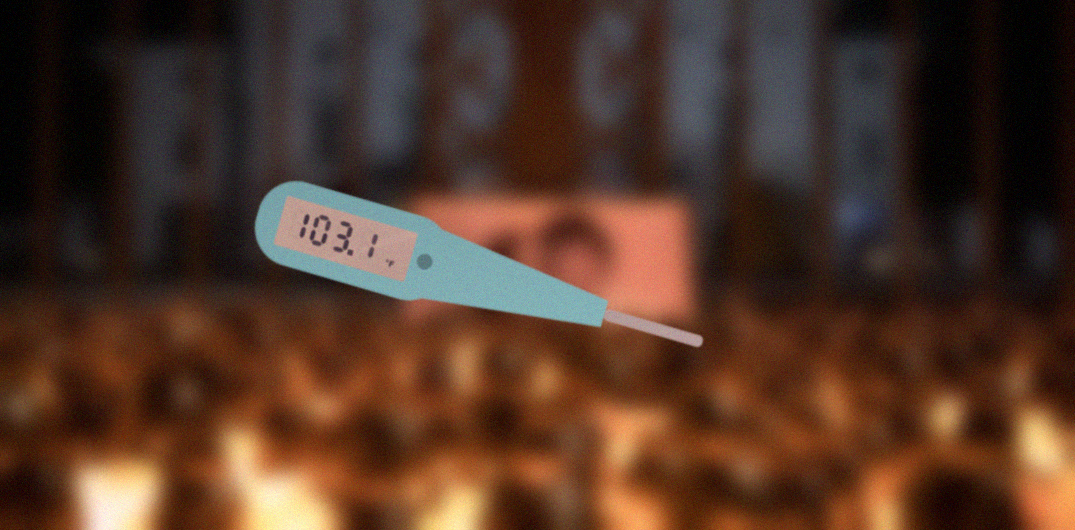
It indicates **103.1** °F
